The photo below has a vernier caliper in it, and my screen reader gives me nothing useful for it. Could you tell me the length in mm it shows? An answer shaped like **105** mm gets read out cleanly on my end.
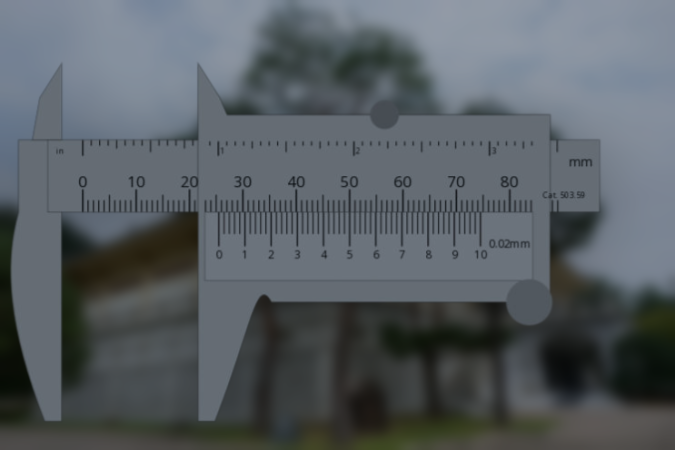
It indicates **25.5** mm
